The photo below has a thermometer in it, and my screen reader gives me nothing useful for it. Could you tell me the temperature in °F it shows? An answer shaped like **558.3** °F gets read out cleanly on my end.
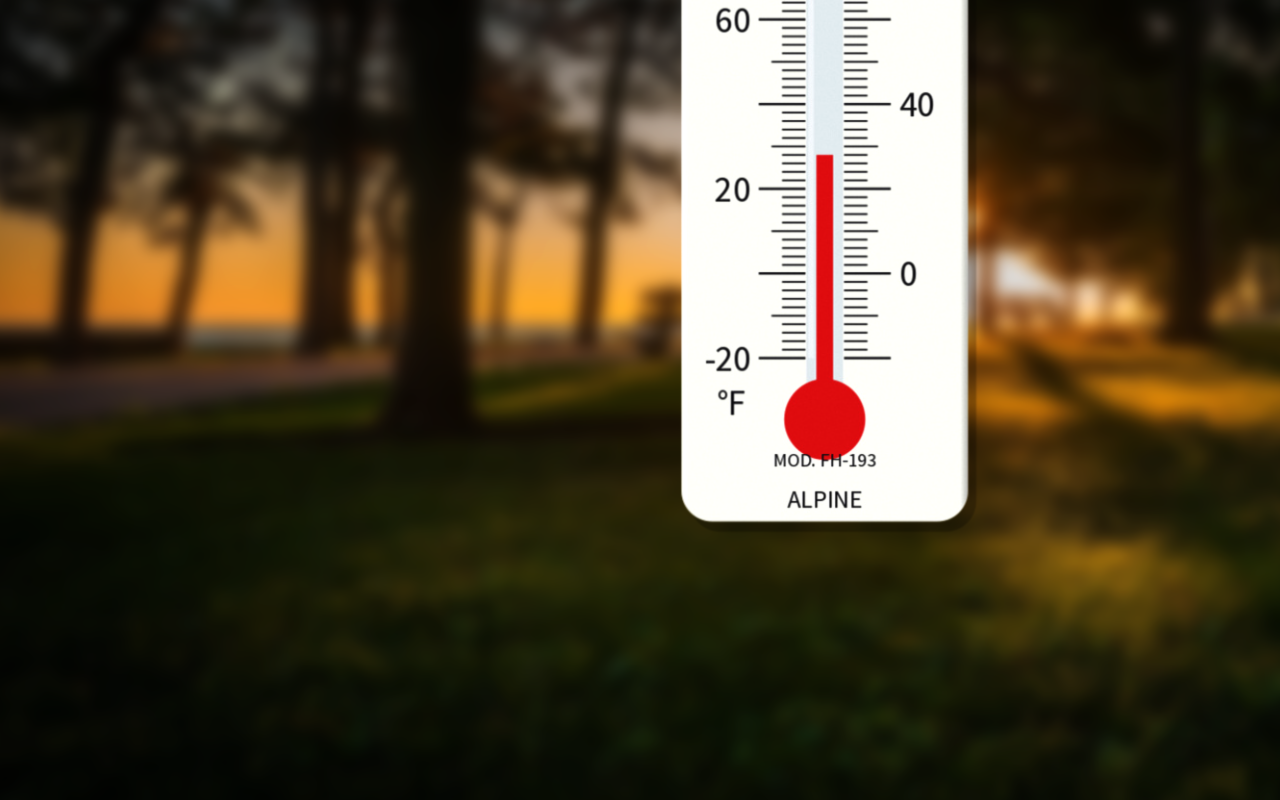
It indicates **28** °F
